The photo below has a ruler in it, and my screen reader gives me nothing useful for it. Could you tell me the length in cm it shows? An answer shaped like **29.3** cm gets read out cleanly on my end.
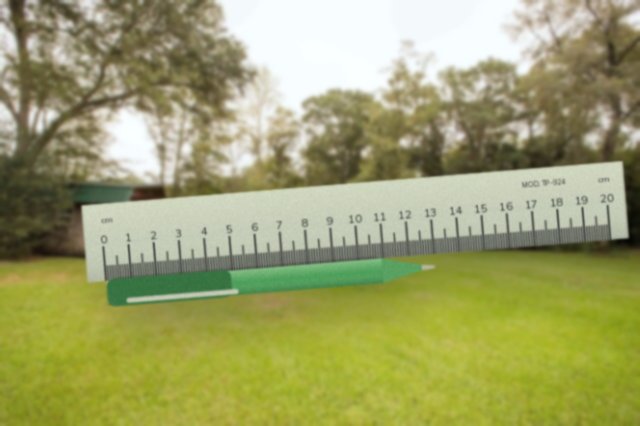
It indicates **13** cm
